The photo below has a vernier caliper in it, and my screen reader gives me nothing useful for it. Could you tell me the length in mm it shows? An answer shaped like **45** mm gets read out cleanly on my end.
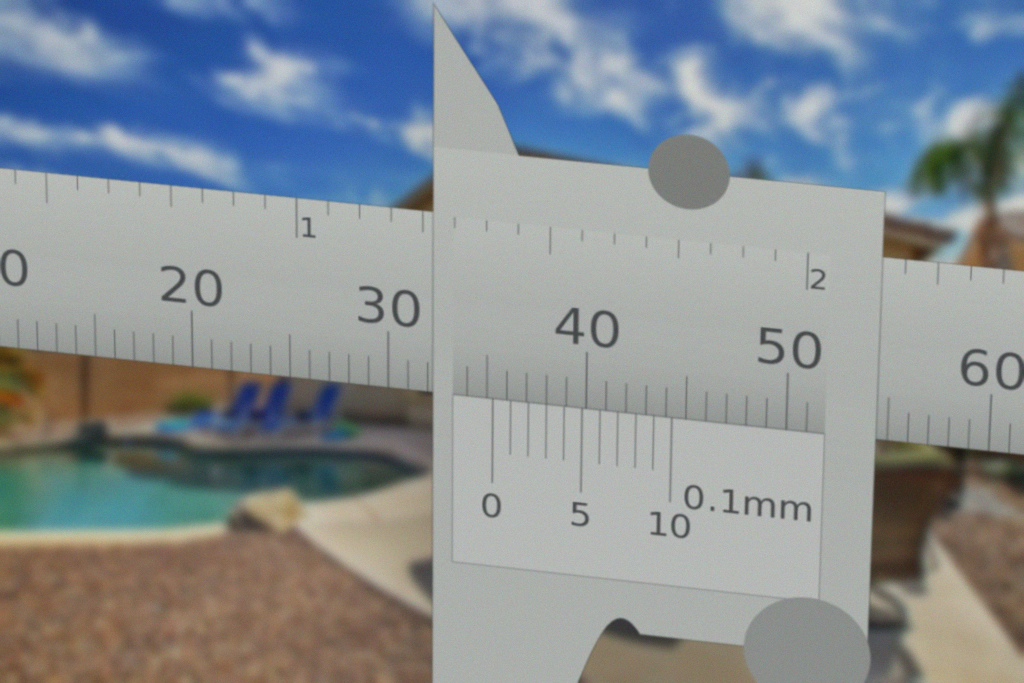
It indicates **35.3** mm
